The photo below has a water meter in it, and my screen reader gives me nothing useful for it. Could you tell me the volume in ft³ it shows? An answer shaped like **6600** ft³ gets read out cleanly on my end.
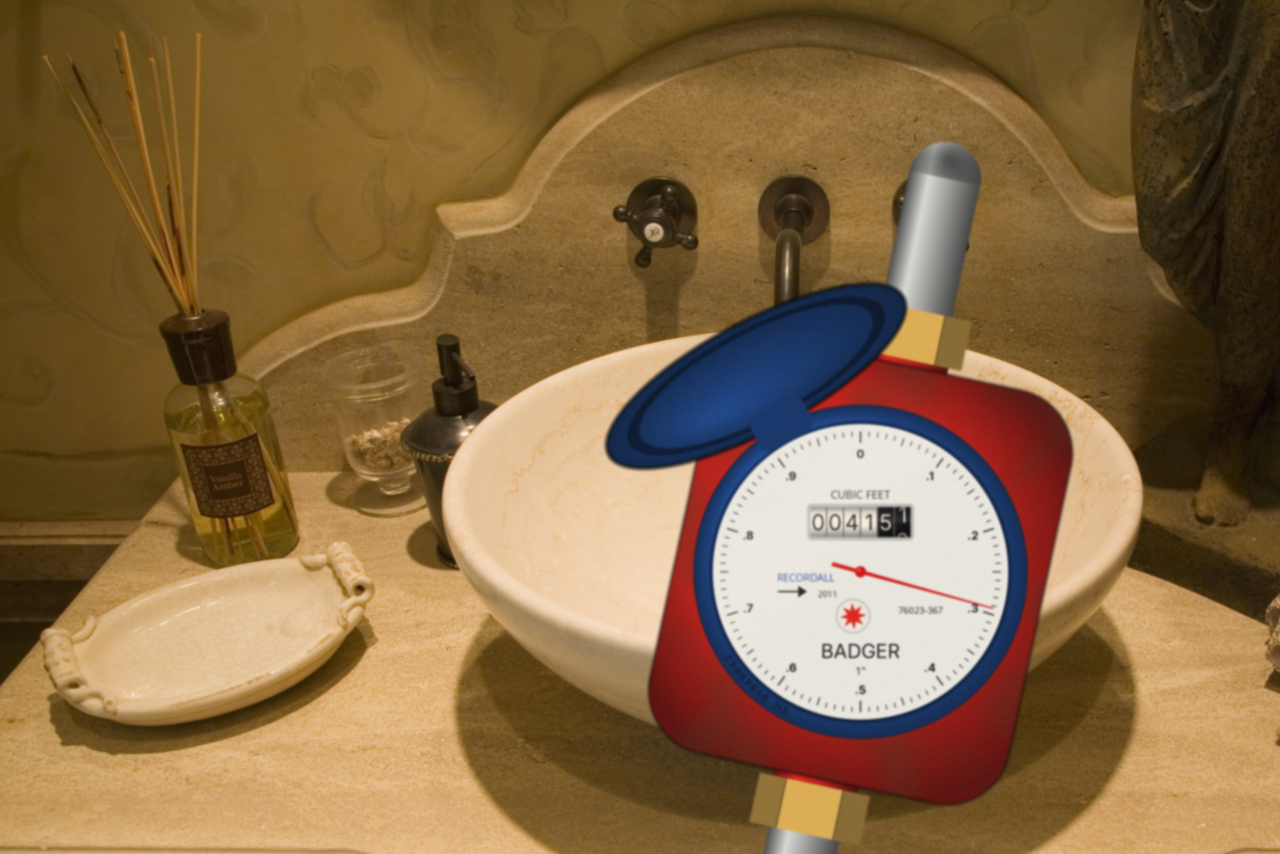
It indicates **4151.29** ft³
